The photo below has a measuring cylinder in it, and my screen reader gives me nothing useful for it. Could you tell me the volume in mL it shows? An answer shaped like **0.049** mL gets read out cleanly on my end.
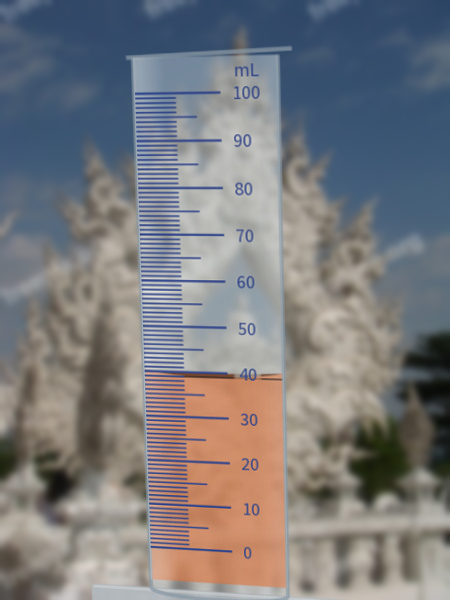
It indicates **39** mL
